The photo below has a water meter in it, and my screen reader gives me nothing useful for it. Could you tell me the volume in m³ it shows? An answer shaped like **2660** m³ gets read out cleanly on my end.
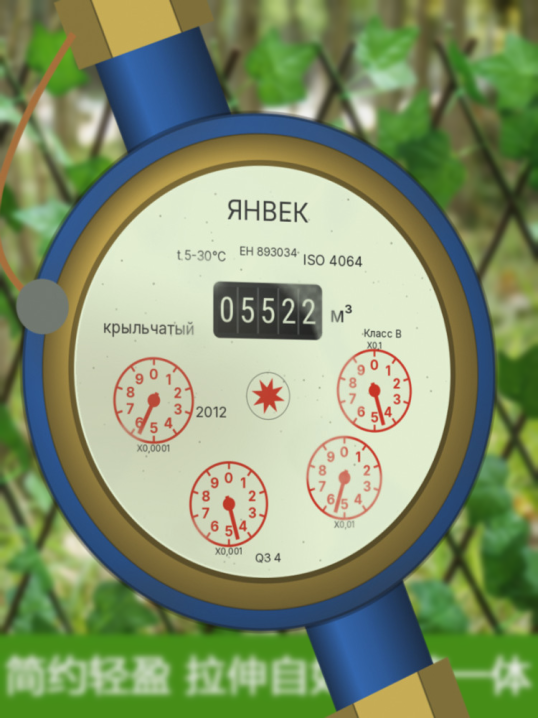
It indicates **5522.4545** m³
